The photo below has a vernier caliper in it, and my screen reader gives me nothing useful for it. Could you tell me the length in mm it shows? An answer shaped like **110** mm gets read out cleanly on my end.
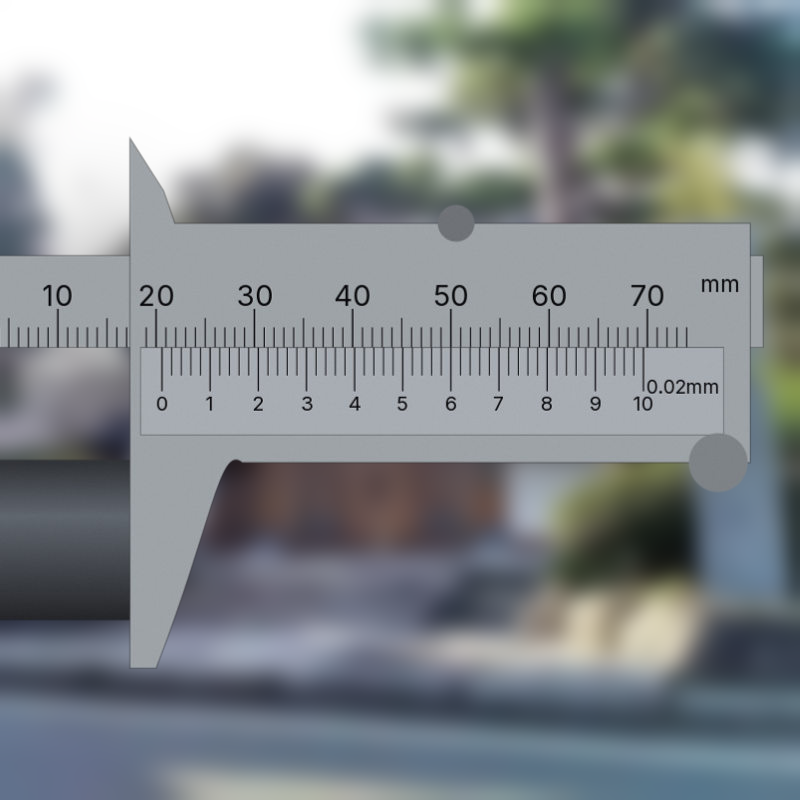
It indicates **20.6** mm
